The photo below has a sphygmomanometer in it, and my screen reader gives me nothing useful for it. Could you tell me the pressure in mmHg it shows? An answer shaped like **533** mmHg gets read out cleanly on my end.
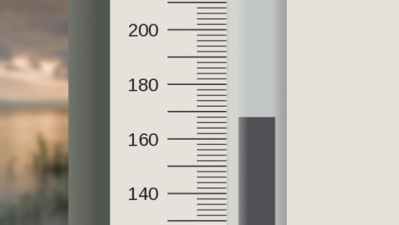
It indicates **168** mmHg
